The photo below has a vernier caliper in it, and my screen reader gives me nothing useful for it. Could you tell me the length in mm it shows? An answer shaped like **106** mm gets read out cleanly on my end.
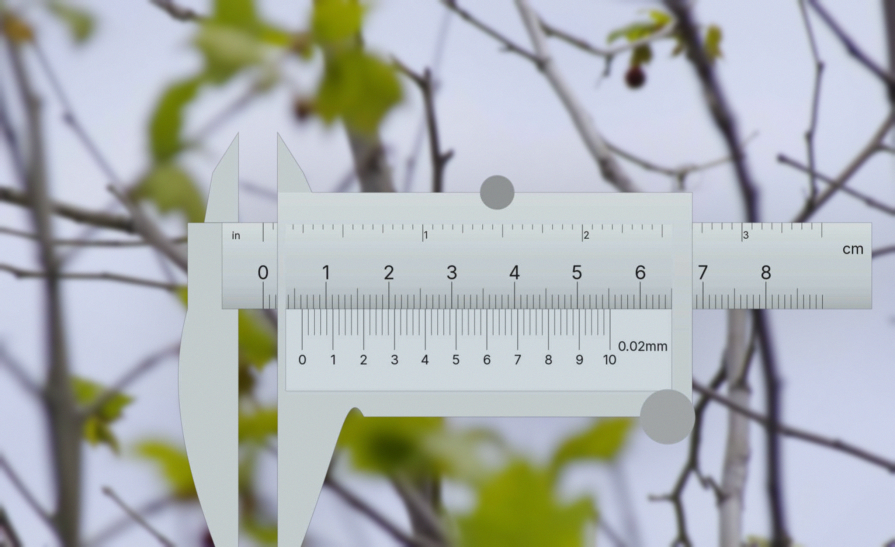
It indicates **6.2** mm
